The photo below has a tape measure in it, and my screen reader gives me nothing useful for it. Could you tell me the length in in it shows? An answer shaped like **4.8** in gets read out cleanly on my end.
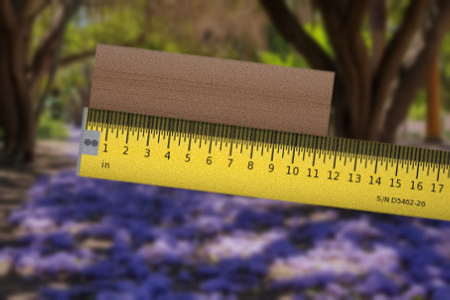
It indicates **11.5** in
